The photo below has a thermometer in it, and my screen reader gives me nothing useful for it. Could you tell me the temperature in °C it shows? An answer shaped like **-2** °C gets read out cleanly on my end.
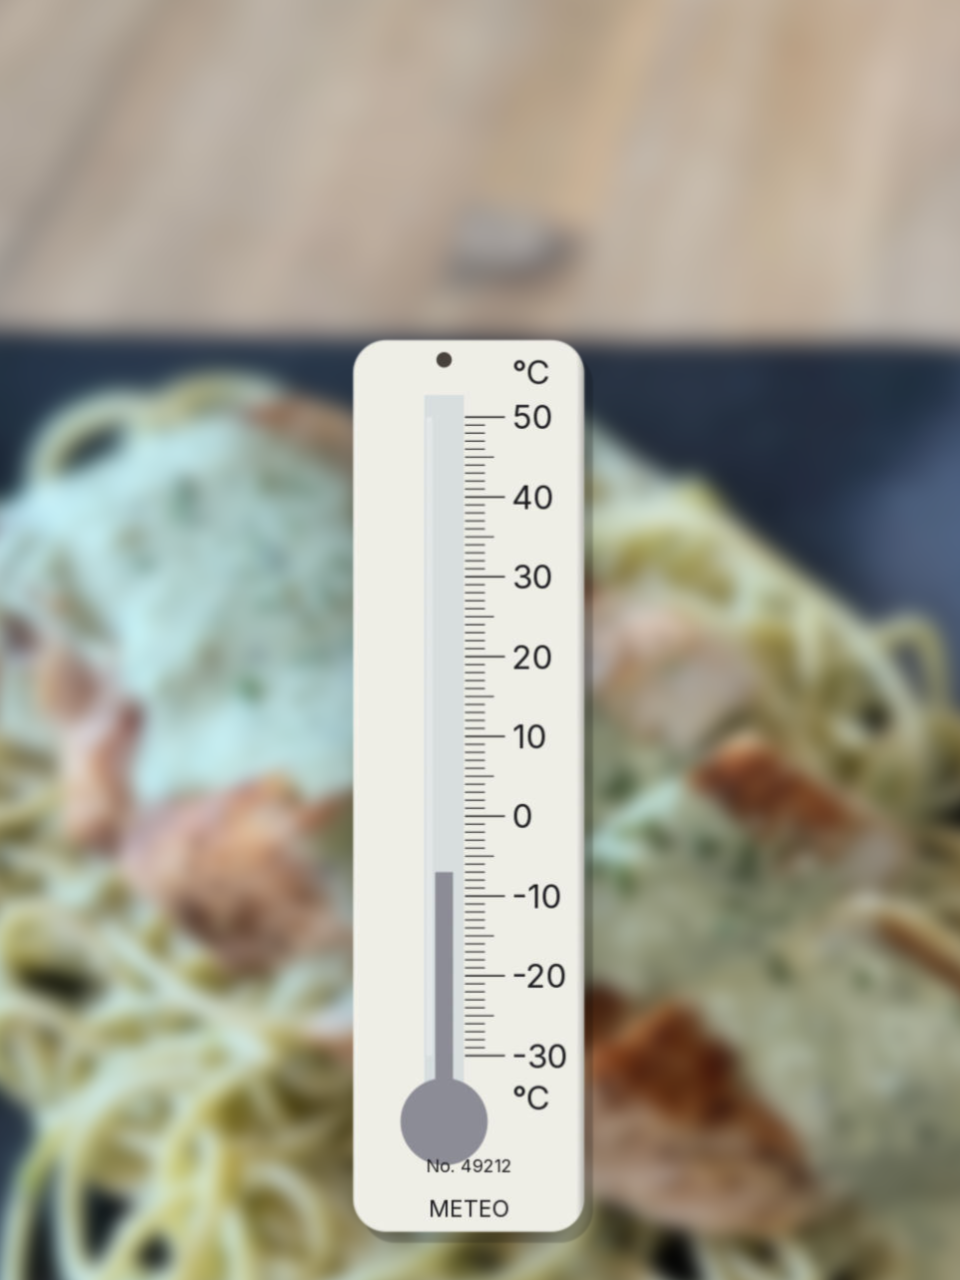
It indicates **-7** °C
